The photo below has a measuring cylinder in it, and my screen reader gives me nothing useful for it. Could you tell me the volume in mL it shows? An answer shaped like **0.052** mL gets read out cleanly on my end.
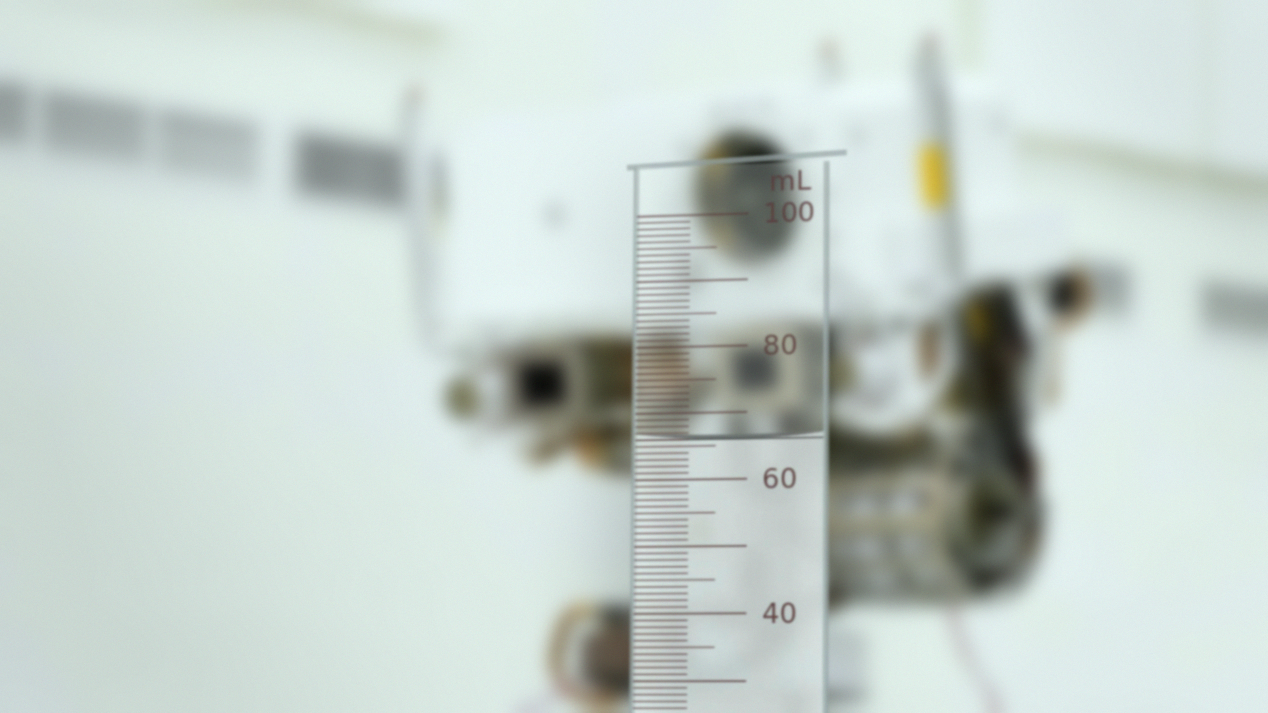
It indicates **66** mL
